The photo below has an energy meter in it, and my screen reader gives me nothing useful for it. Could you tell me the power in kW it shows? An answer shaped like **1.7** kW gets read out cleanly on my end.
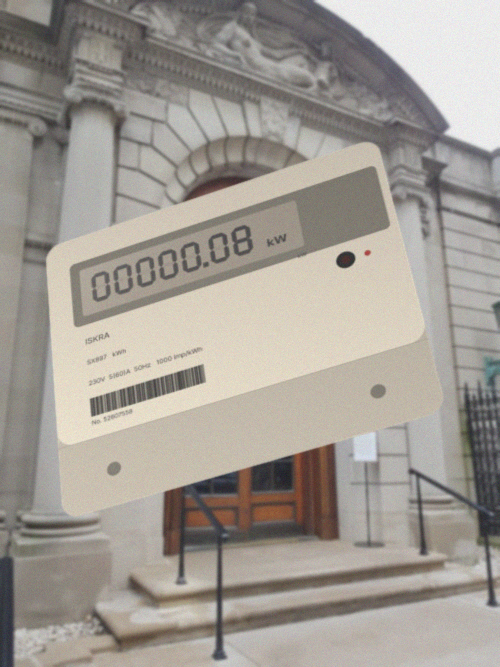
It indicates **0.08** kW
